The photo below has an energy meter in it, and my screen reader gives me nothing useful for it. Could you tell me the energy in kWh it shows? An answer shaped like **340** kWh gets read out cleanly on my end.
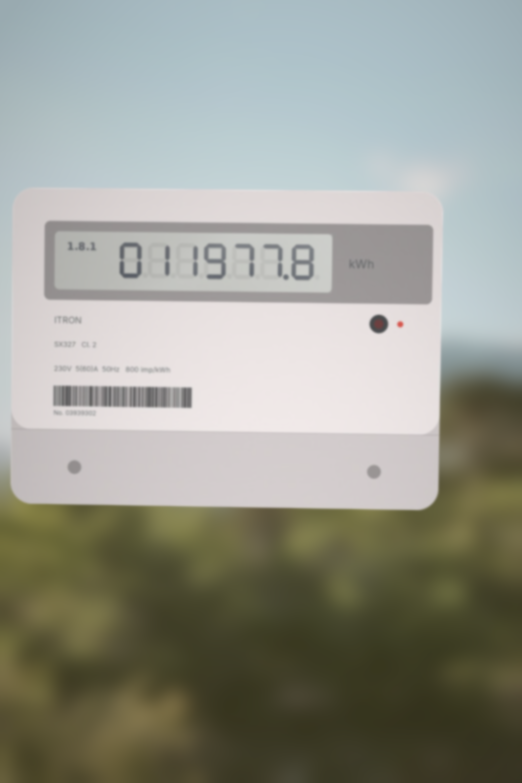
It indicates **11977.8** kWh
